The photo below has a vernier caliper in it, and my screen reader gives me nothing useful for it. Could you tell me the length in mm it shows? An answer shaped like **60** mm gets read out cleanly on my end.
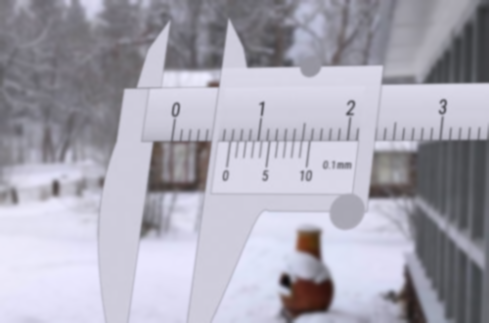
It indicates **6.8** mm
